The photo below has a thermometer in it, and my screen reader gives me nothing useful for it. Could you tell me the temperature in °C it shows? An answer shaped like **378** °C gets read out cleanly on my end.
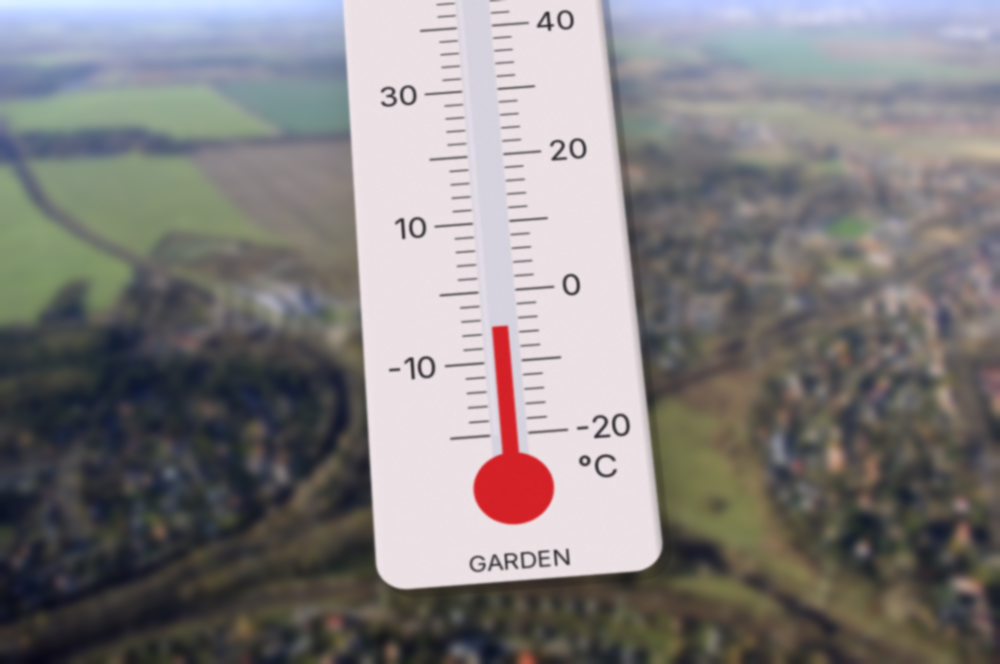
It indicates **-5** °C
